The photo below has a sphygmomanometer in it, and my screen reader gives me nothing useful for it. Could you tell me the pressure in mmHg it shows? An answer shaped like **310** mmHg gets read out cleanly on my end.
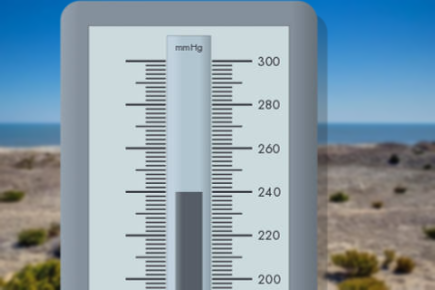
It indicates **240** mmHg
